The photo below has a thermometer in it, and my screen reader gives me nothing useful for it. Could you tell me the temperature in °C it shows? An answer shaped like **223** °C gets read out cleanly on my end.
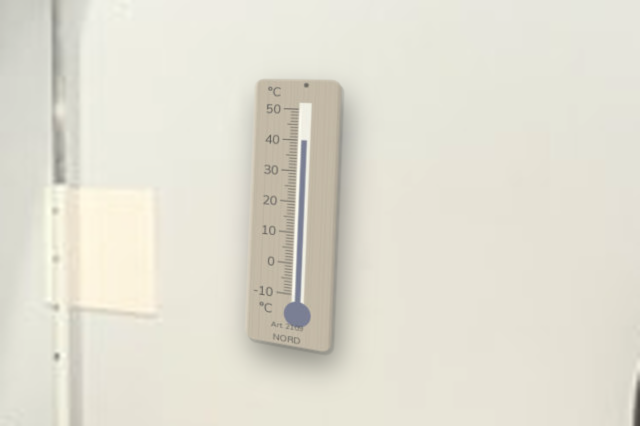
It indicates **40** °C
